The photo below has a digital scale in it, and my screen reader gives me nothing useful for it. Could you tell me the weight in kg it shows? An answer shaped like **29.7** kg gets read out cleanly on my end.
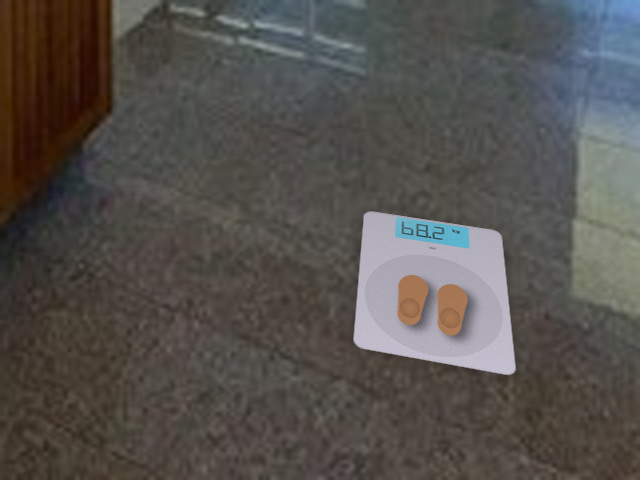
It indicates **68.2** kg
